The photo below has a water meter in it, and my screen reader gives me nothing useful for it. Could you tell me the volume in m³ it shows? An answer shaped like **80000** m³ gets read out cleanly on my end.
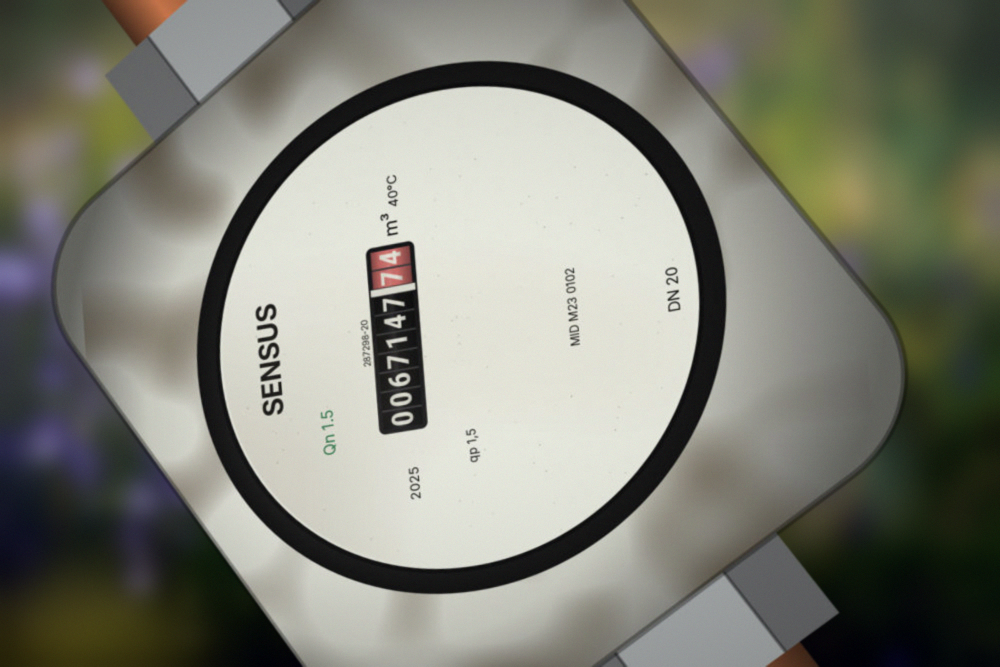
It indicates **67147.74** m³
